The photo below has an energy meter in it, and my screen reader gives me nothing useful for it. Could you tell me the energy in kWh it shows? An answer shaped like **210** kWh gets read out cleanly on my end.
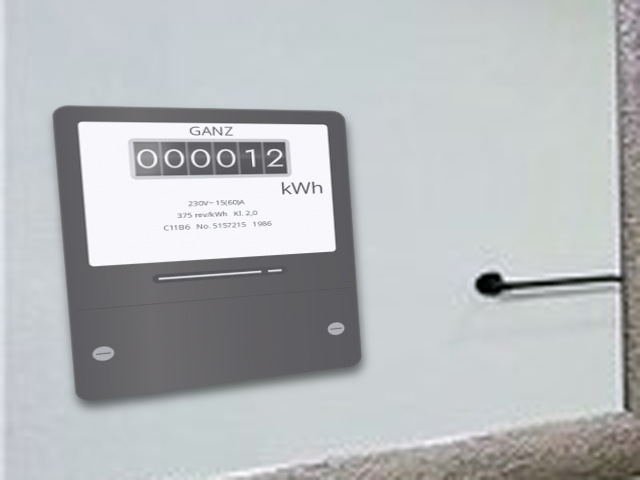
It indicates **12** kWh
